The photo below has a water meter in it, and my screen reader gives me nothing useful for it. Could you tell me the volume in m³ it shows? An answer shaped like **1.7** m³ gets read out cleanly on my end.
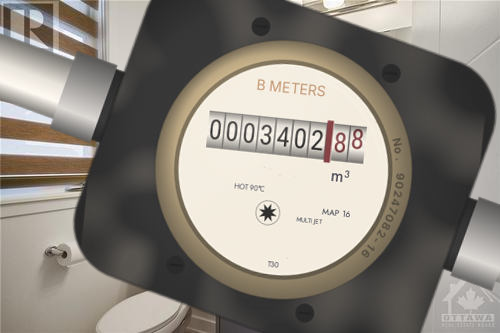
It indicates **3402.88** m³
